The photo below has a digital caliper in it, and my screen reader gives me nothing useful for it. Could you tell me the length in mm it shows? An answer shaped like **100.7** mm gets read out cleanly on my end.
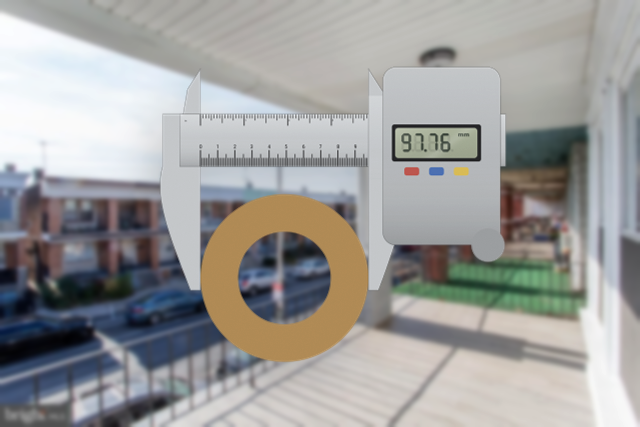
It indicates **97.76** mm
